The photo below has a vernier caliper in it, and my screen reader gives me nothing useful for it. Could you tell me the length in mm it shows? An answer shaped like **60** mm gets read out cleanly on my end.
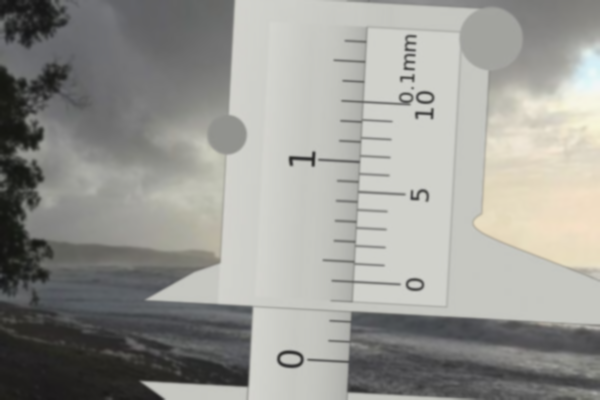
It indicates **4.0** mm
